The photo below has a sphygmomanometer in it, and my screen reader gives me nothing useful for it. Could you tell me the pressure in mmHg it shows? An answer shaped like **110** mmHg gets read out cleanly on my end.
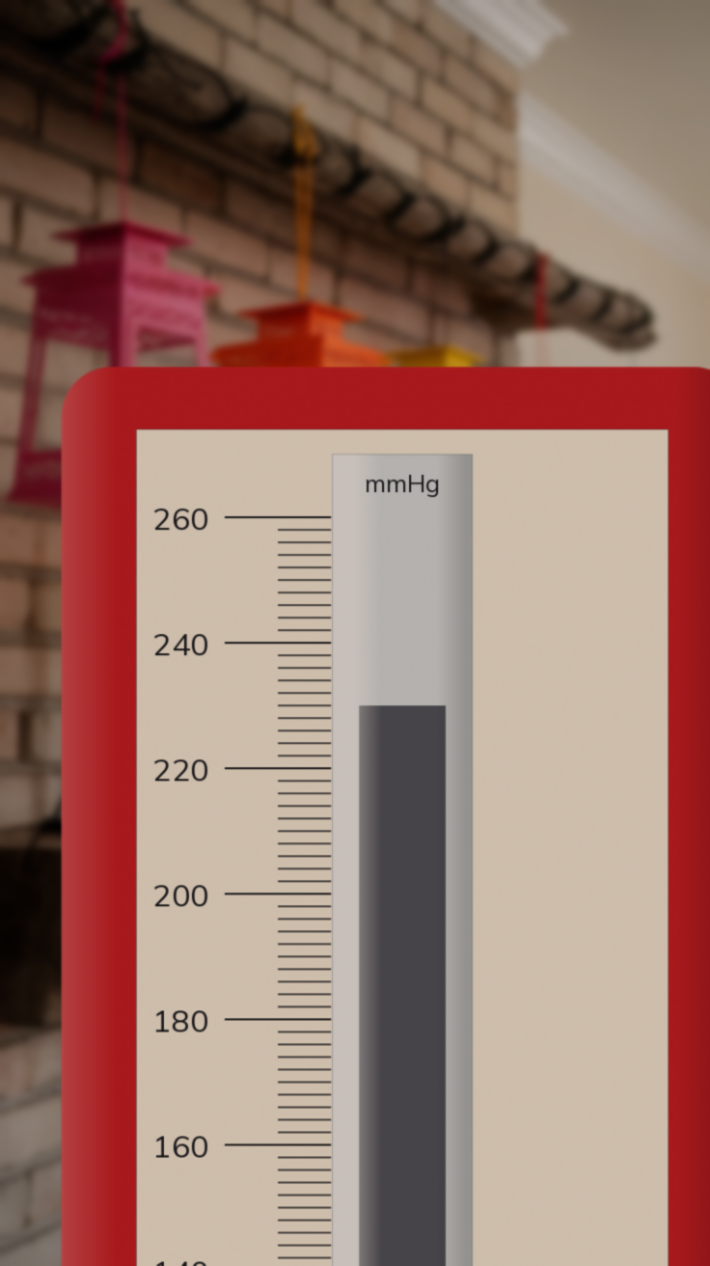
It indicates **230** mmHg
